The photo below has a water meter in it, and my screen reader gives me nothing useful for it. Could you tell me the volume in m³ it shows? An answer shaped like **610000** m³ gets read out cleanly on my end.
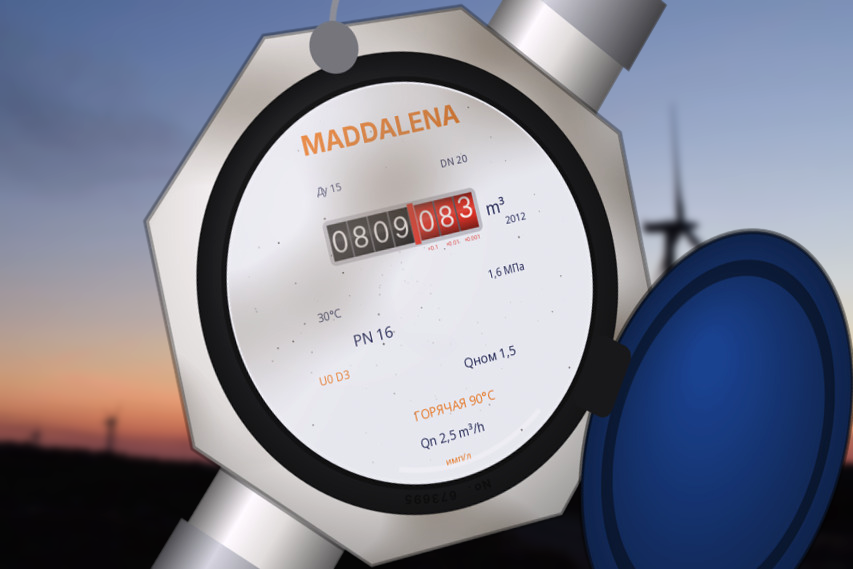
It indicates **809.083** m³
